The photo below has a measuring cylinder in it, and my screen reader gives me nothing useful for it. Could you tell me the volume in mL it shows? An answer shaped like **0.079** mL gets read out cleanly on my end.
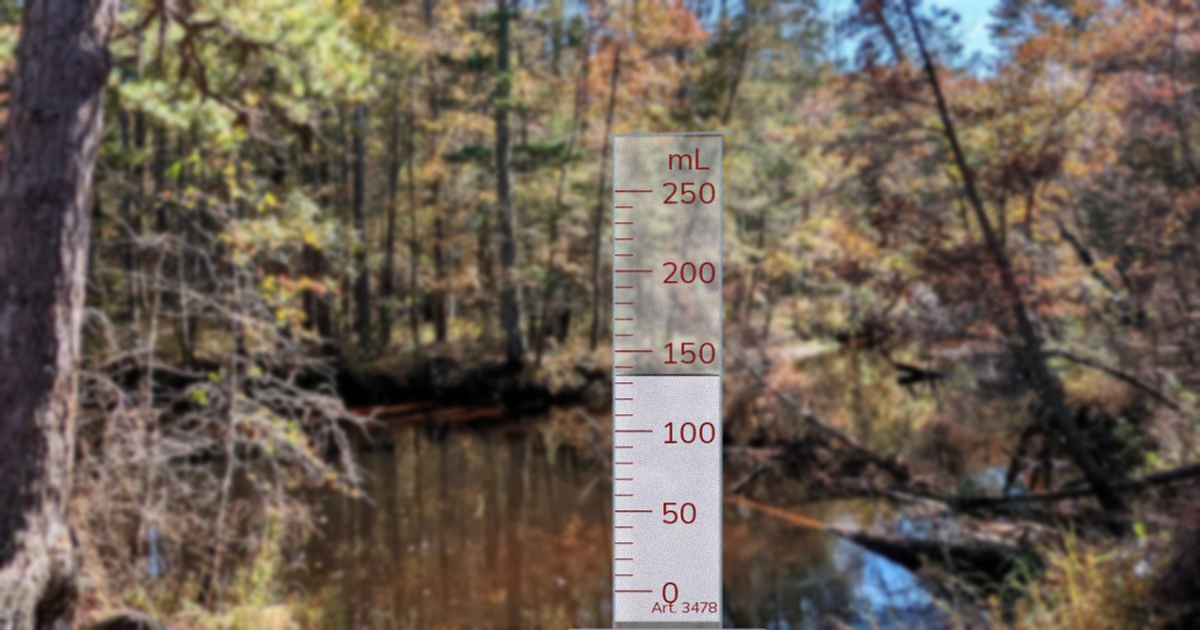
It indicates **135** mL
